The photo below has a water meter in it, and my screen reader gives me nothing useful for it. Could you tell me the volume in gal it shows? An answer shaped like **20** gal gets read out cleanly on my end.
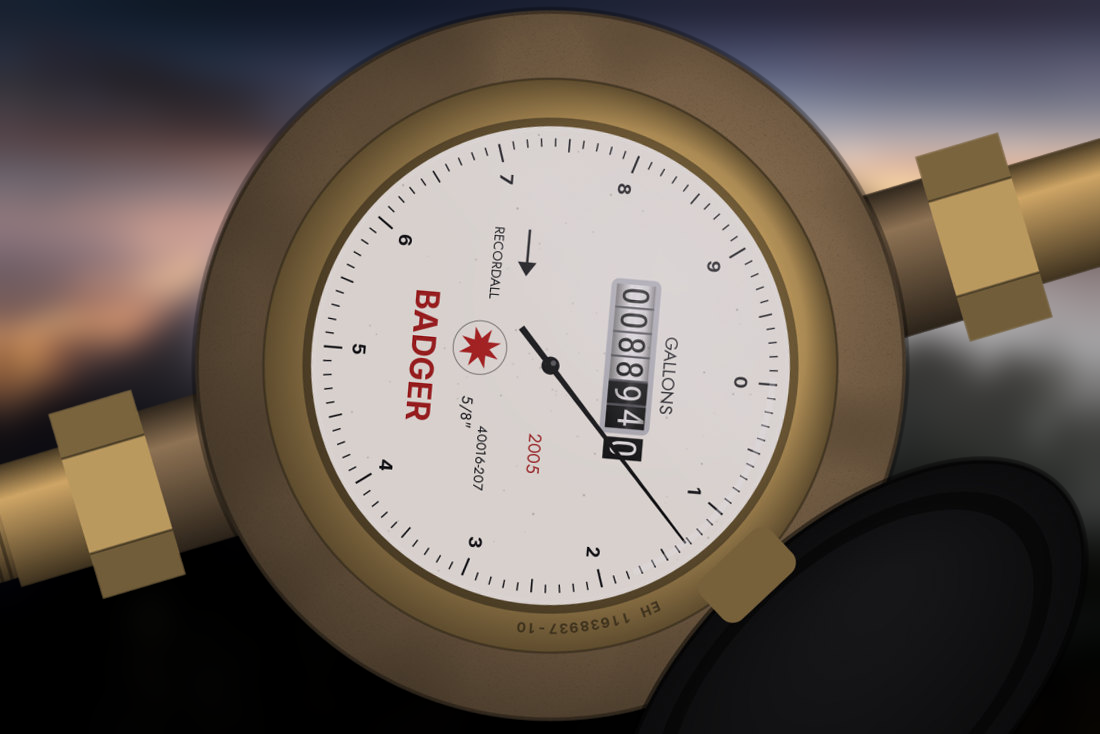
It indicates **88941.3** gal
